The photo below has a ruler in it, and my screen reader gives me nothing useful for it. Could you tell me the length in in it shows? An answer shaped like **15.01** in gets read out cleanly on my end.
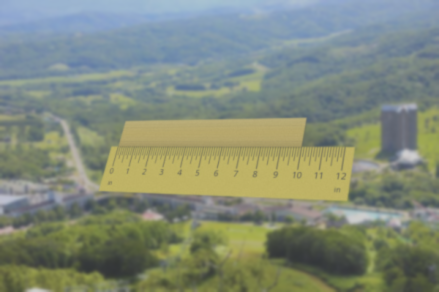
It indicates **10** in
